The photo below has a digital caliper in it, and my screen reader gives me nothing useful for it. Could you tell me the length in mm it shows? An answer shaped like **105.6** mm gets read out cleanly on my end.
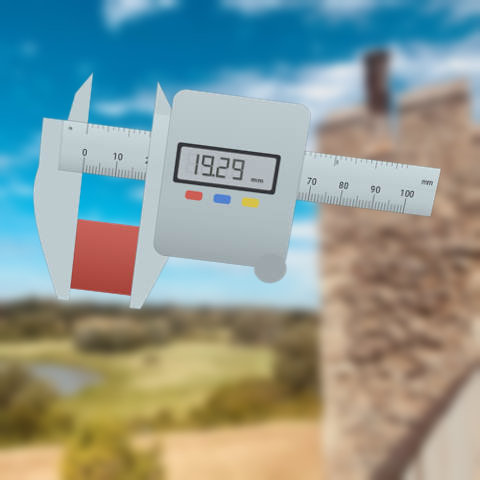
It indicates **19.29** mm
